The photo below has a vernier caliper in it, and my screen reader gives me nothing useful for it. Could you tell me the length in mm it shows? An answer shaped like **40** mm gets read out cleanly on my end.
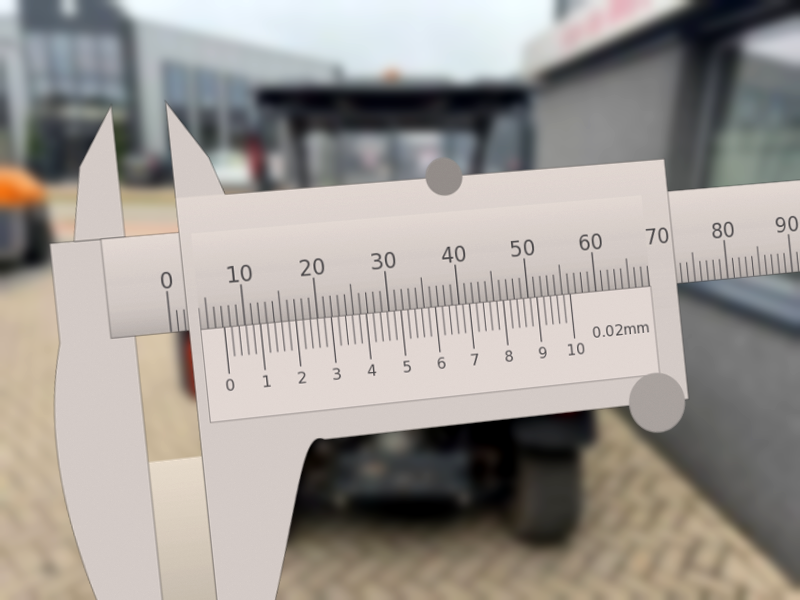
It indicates **7.2** mm
